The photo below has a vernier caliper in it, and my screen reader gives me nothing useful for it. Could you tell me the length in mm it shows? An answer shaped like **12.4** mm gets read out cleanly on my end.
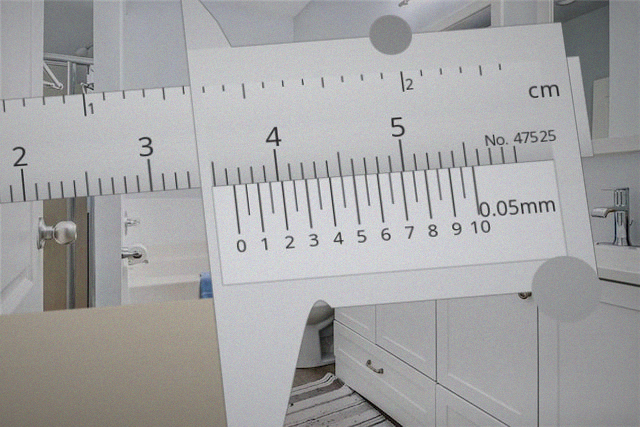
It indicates **36.5** mm
